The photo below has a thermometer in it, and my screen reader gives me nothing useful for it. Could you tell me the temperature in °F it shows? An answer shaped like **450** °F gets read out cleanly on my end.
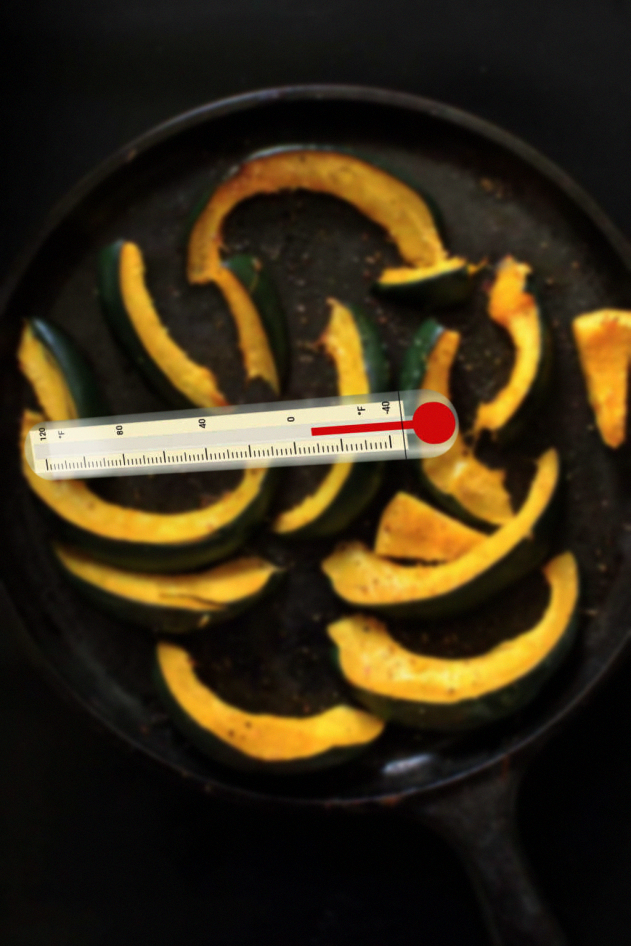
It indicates **-8** °F
